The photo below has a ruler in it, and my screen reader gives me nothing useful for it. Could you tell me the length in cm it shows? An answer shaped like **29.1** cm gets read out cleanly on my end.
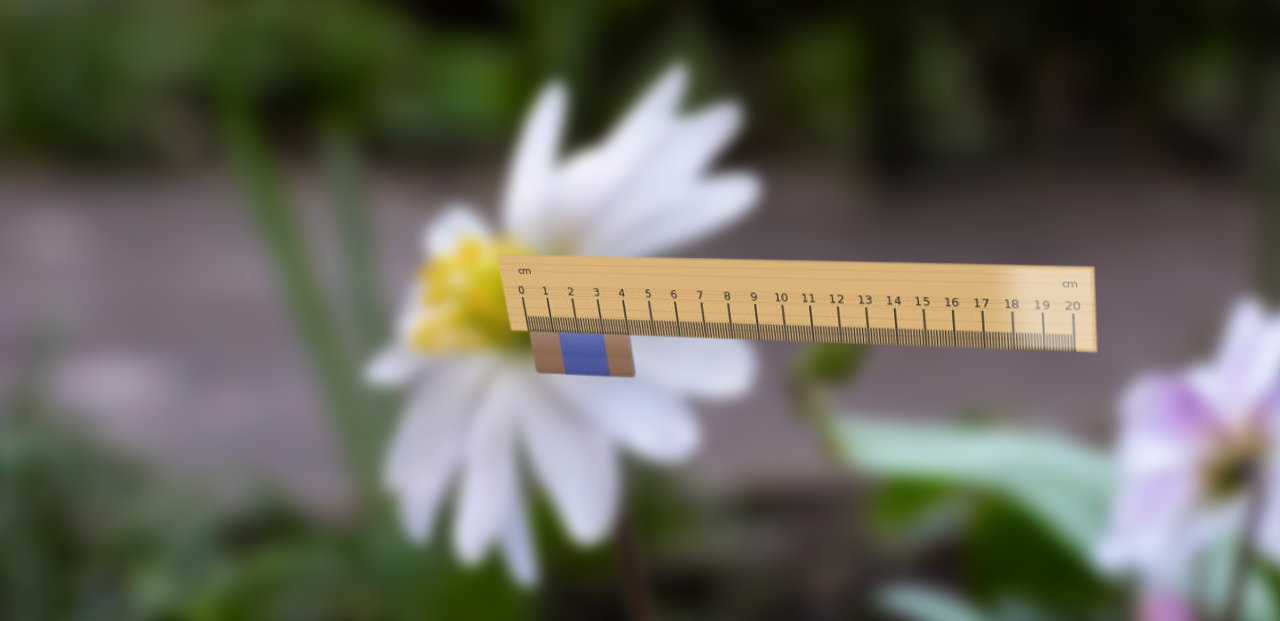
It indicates **4** cm
